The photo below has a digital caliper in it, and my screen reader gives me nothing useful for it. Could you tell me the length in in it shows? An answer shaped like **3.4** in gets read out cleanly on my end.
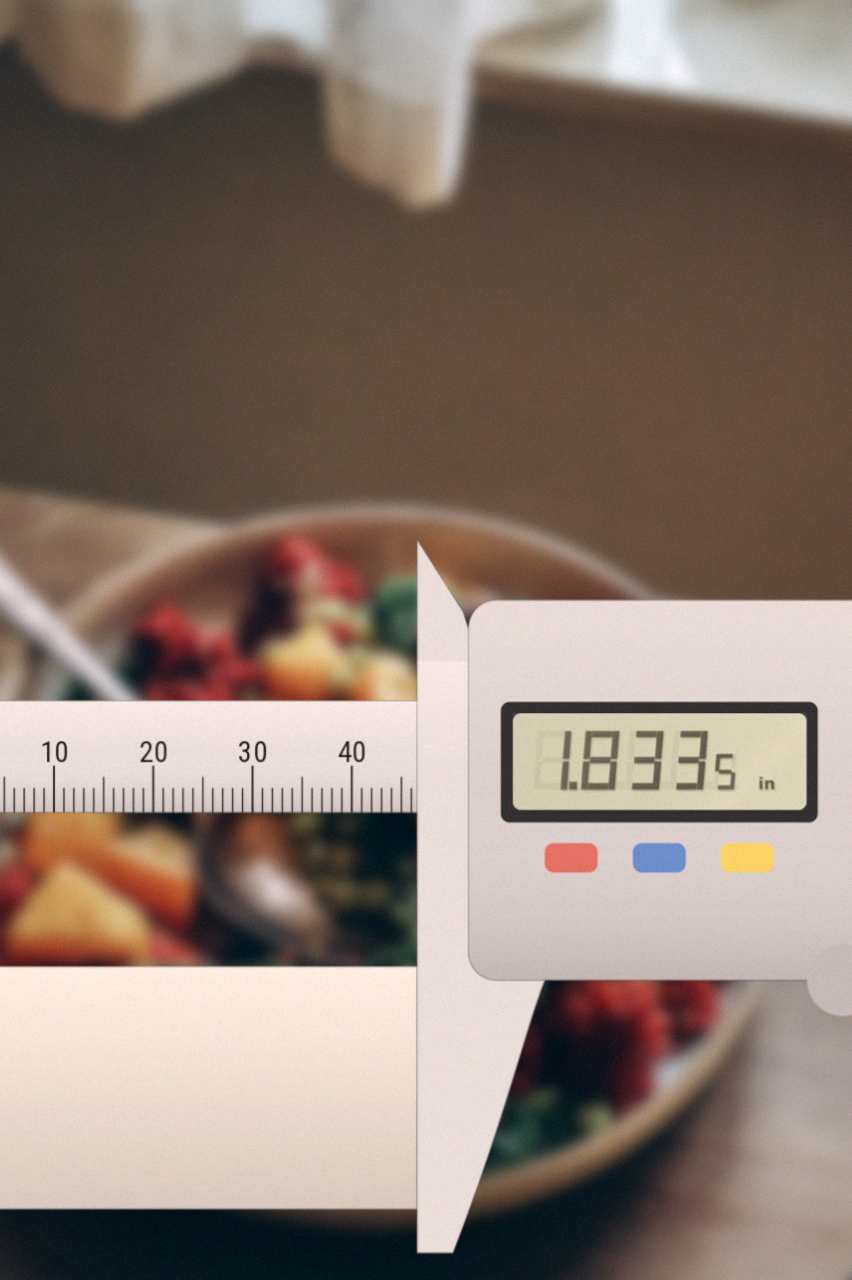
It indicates **1.8335** in
